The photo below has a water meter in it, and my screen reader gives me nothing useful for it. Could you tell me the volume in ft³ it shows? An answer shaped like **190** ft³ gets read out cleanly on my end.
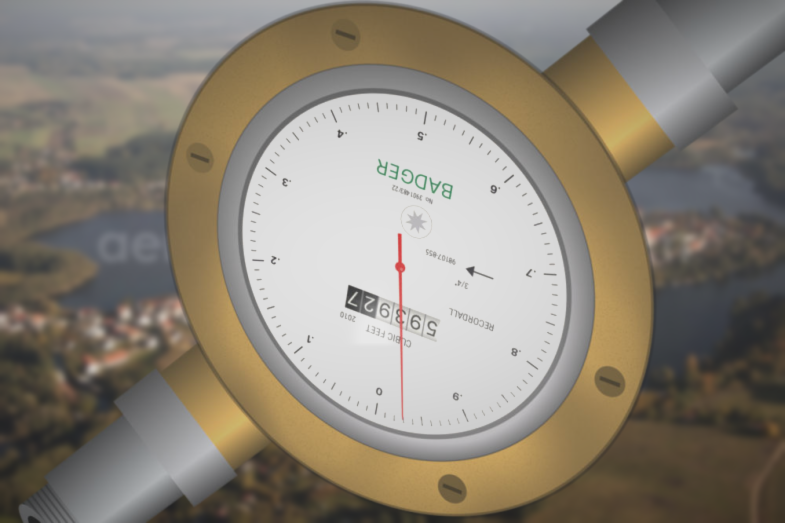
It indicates **593926.97** ft³
